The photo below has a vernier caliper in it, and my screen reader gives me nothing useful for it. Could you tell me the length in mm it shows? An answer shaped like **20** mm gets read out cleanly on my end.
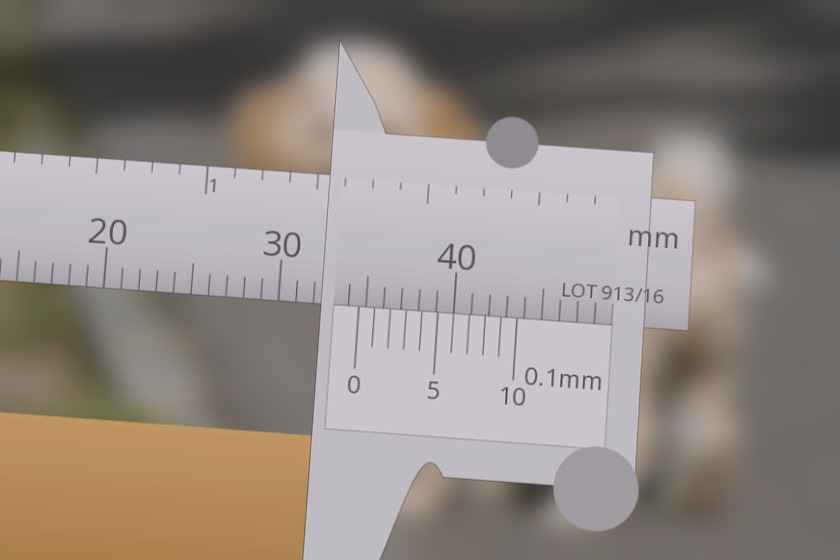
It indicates **34.6** mm
